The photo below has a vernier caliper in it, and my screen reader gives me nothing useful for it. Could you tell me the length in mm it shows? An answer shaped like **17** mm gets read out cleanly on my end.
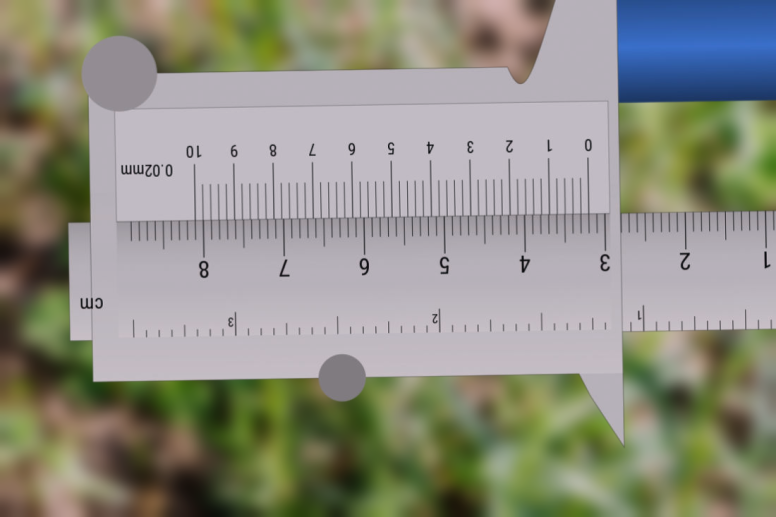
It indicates **32.0** mm
